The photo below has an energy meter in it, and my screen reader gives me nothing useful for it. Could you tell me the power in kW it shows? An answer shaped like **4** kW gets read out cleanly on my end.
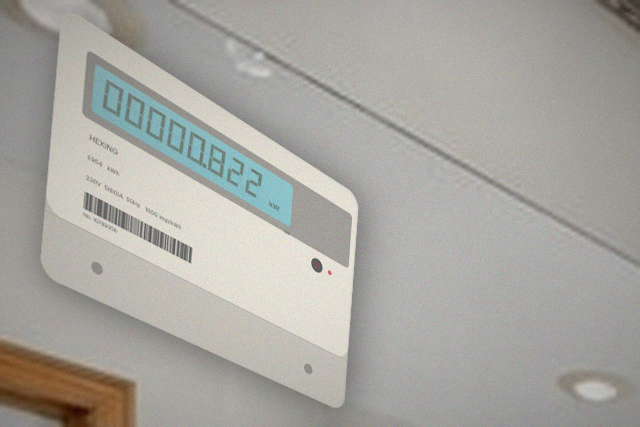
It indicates **0.822** kW
